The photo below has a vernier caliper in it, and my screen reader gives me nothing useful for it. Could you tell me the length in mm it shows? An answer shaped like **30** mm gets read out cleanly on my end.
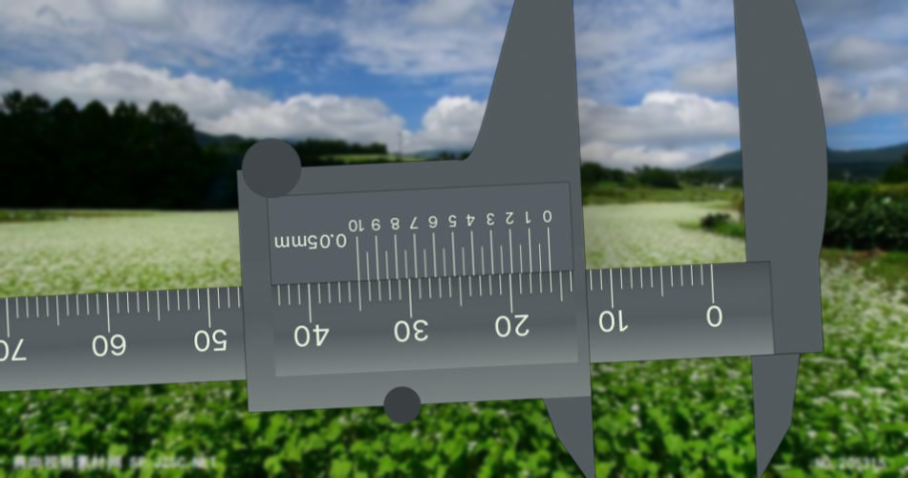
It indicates **16.0** mm
